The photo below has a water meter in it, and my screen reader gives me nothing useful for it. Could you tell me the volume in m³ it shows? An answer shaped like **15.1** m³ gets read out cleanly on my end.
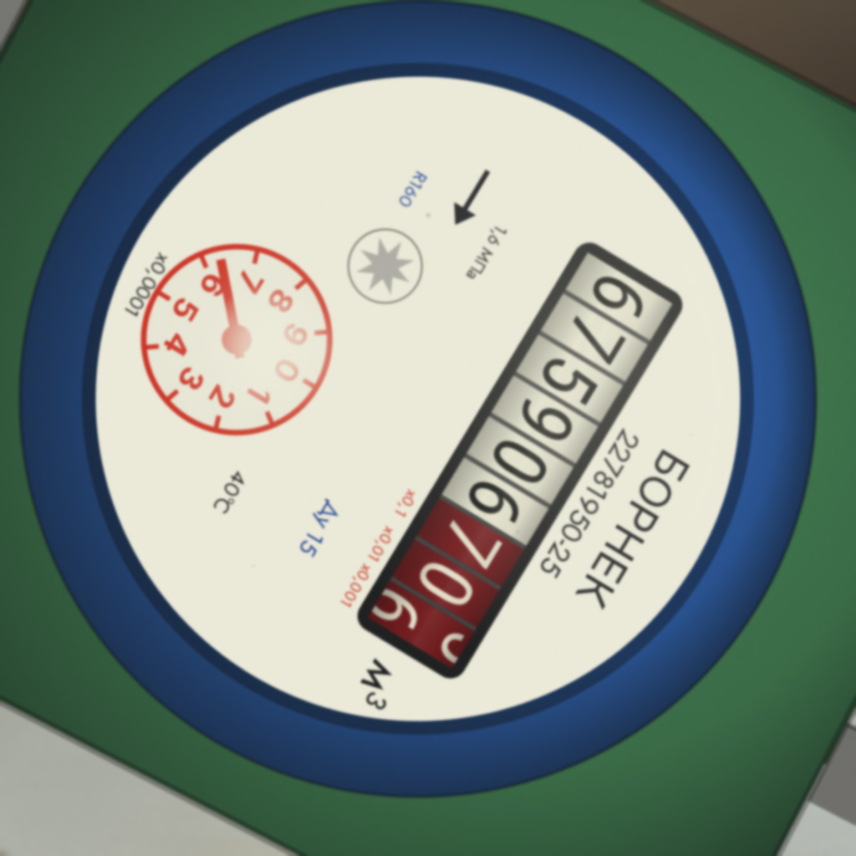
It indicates **675906.7056** m³
